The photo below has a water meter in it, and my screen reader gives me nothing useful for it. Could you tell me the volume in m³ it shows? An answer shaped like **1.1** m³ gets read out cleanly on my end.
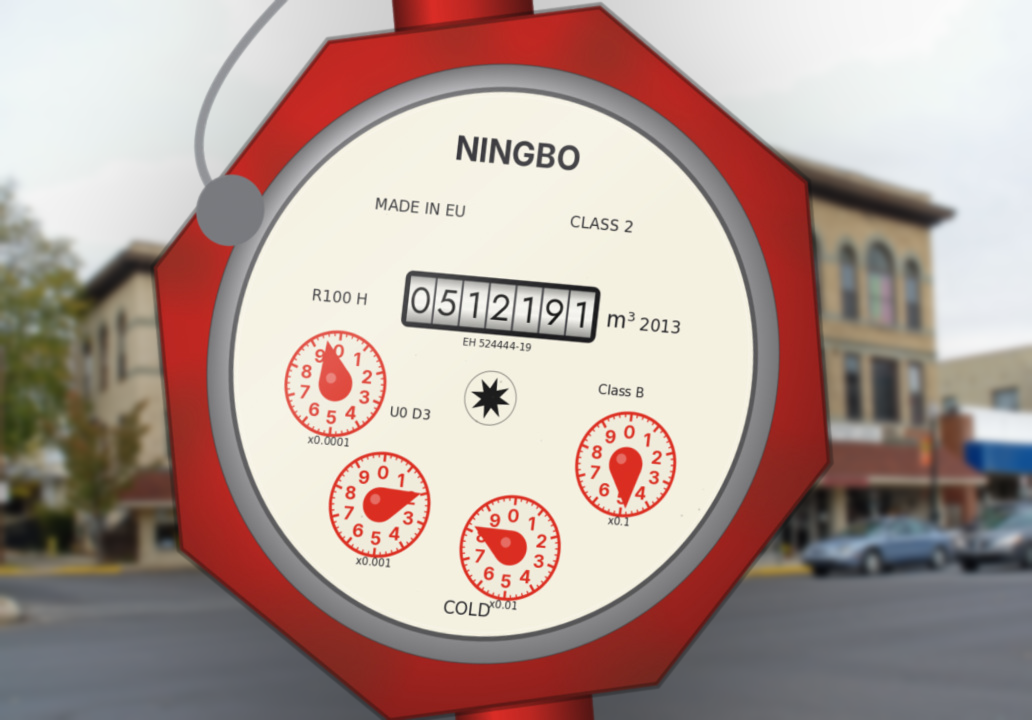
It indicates **512191.4819** m³
